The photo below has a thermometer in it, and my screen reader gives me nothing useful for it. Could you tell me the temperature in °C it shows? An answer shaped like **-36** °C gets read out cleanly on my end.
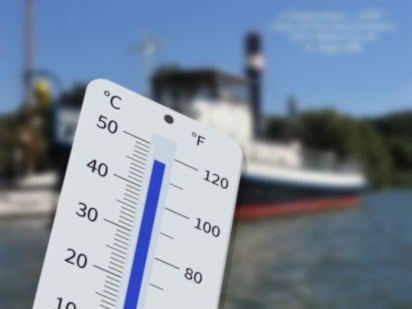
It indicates **47** °C
